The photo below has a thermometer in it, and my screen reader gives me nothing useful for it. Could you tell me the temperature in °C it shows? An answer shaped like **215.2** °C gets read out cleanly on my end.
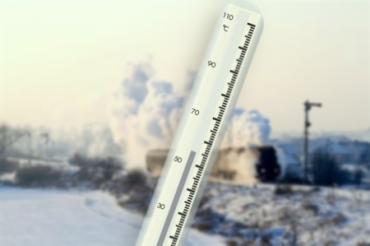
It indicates **55** °C
